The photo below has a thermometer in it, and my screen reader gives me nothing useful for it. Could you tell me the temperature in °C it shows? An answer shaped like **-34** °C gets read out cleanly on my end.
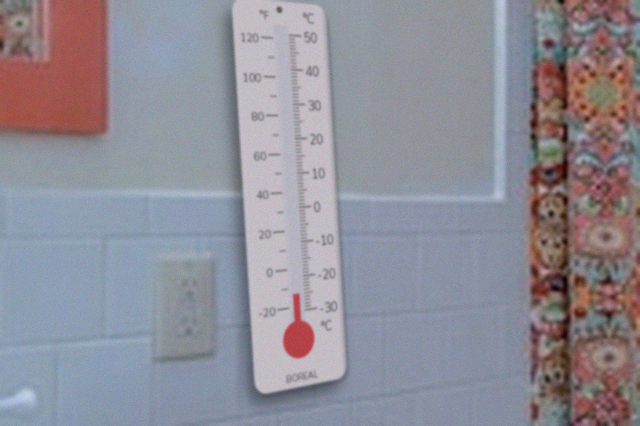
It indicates **-25** °C
